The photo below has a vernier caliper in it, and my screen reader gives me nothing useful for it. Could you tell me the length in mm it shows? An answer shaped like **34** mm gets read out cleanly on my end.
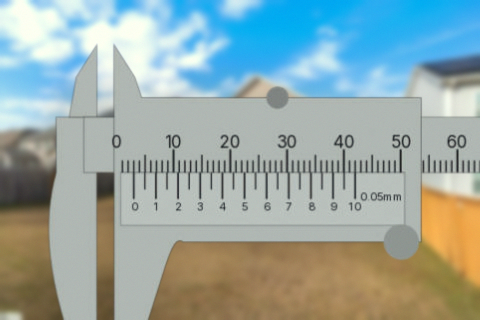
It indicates **3.0** mm
